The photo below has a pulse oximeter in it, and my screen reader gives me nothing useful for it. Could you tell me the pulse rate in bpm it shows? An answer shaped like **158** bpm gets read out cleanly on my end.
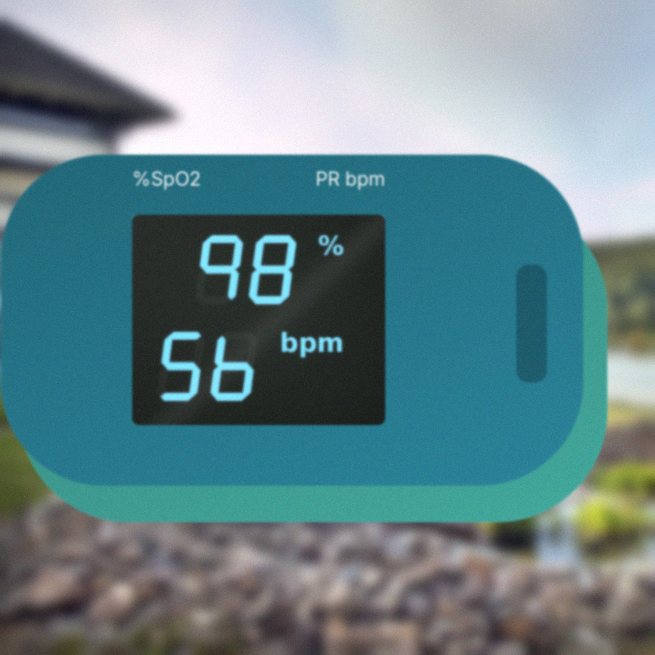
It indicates **56** bpm
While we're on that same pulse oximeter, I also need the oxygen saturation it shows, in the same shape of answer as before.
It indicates **98** %
